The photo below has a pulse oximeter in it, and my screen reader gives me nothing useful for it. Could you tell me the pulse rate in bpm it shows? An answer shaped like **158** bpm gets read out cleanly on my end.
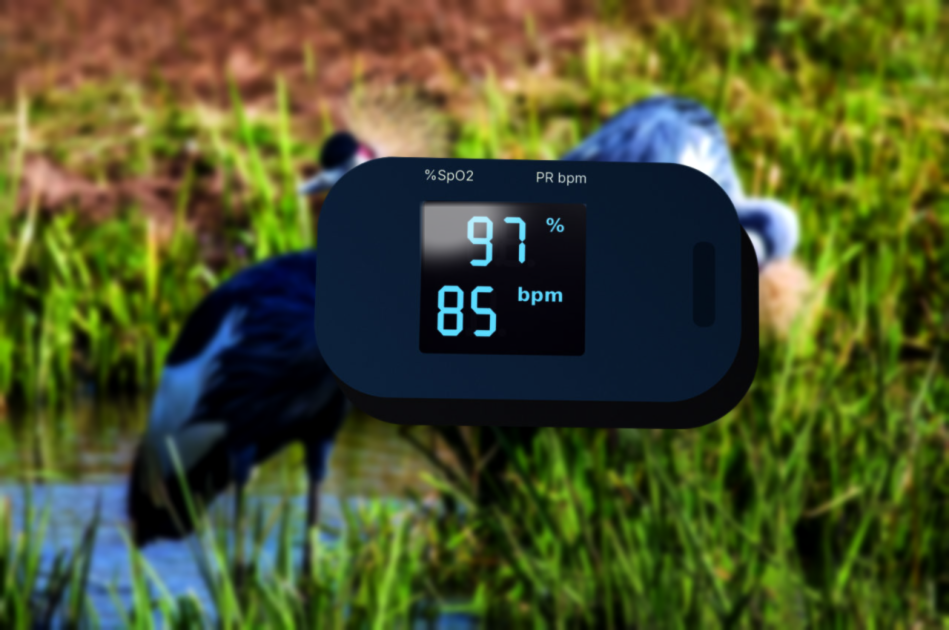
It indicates **85** bpm
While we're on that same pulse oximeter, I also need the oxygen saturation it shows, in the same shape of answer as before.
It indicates **97** %
